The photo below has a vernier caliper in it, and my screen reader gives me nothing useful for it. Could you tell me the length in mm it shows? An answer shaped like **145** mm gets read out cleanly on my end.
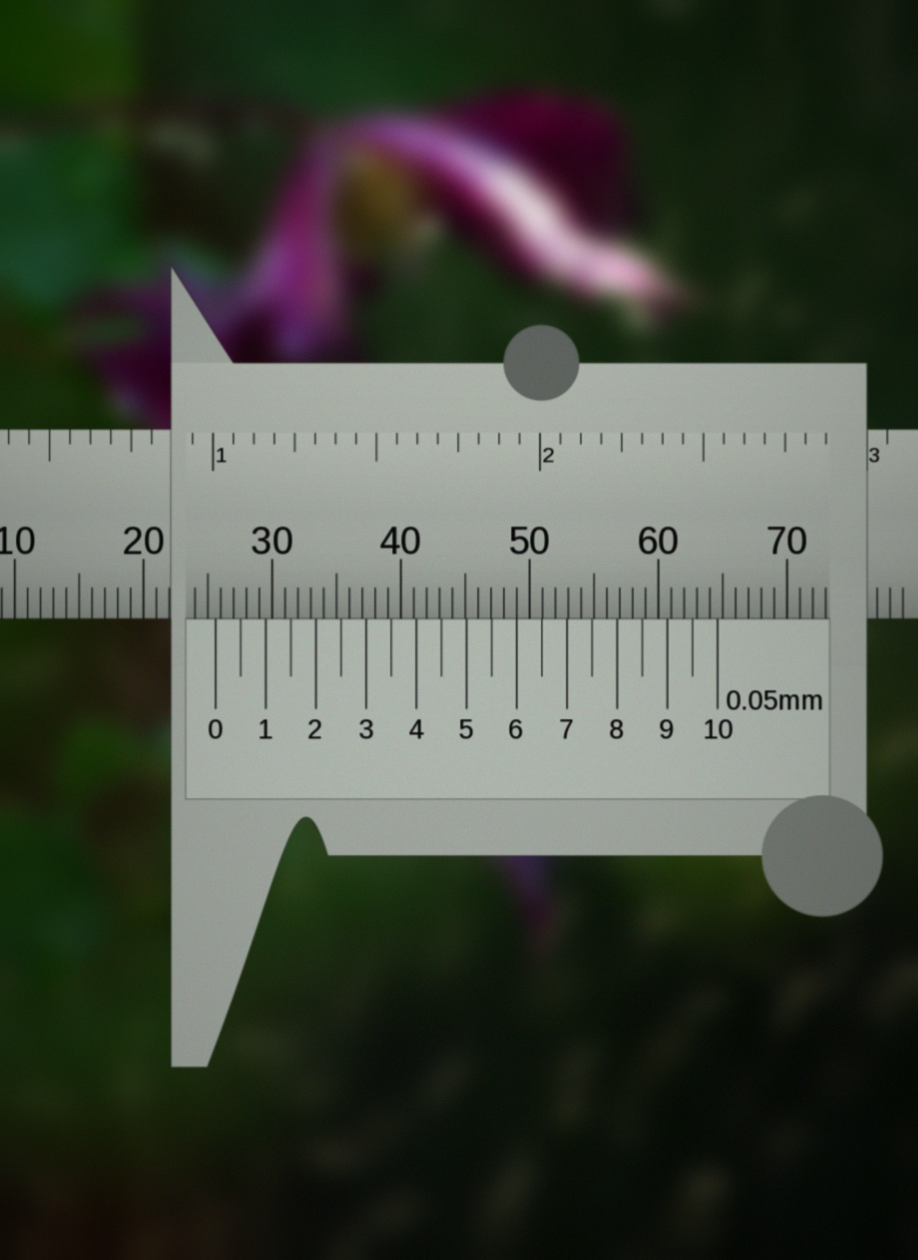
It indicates **25.6** mm
